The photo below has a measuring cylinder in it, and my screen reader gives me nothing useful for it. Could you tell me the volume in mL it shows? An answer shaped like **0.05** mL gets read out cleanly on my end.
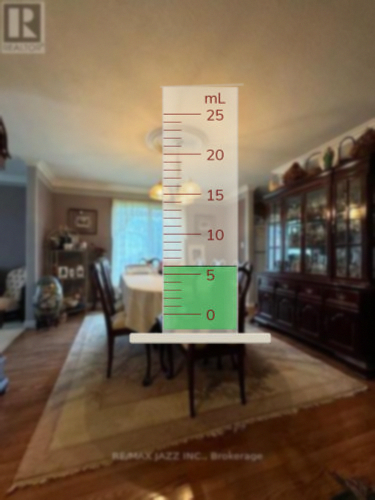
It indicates **6** mL
